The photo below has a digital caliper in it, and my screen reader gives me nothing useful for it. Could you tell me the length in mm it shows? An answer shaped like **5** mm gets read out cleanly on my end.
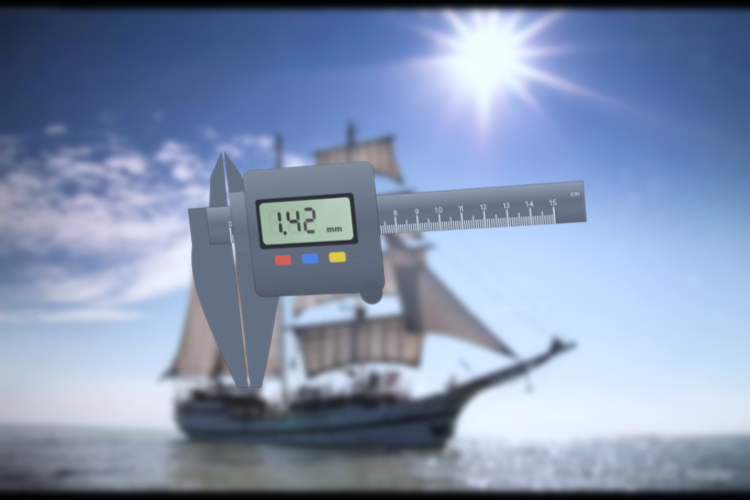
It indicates **1.42** mm
